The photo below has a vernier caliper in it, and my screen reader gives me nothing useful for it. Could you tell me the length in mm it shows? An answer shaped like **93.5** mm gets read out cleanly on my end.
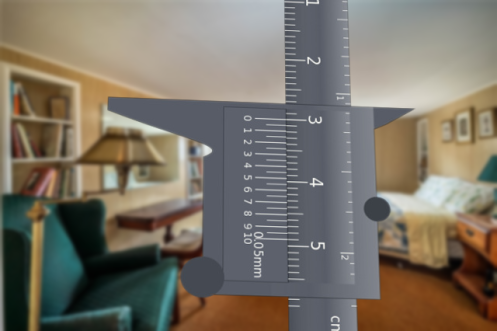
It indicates **30.0** mm
